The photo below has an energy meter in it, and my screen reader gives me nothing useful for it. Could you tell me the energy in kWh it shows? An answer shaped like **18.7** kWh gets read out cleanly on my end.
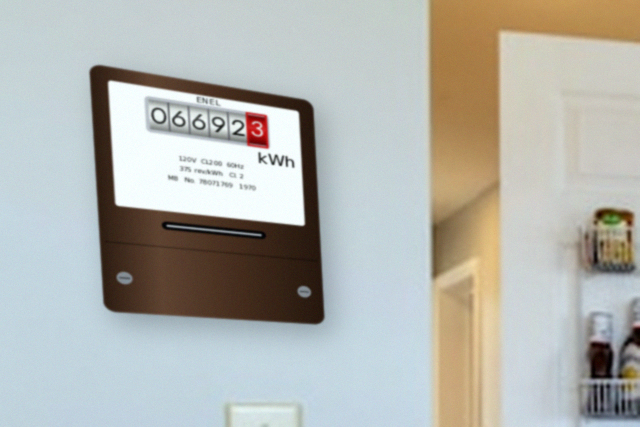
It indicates **6692.3** kWh
